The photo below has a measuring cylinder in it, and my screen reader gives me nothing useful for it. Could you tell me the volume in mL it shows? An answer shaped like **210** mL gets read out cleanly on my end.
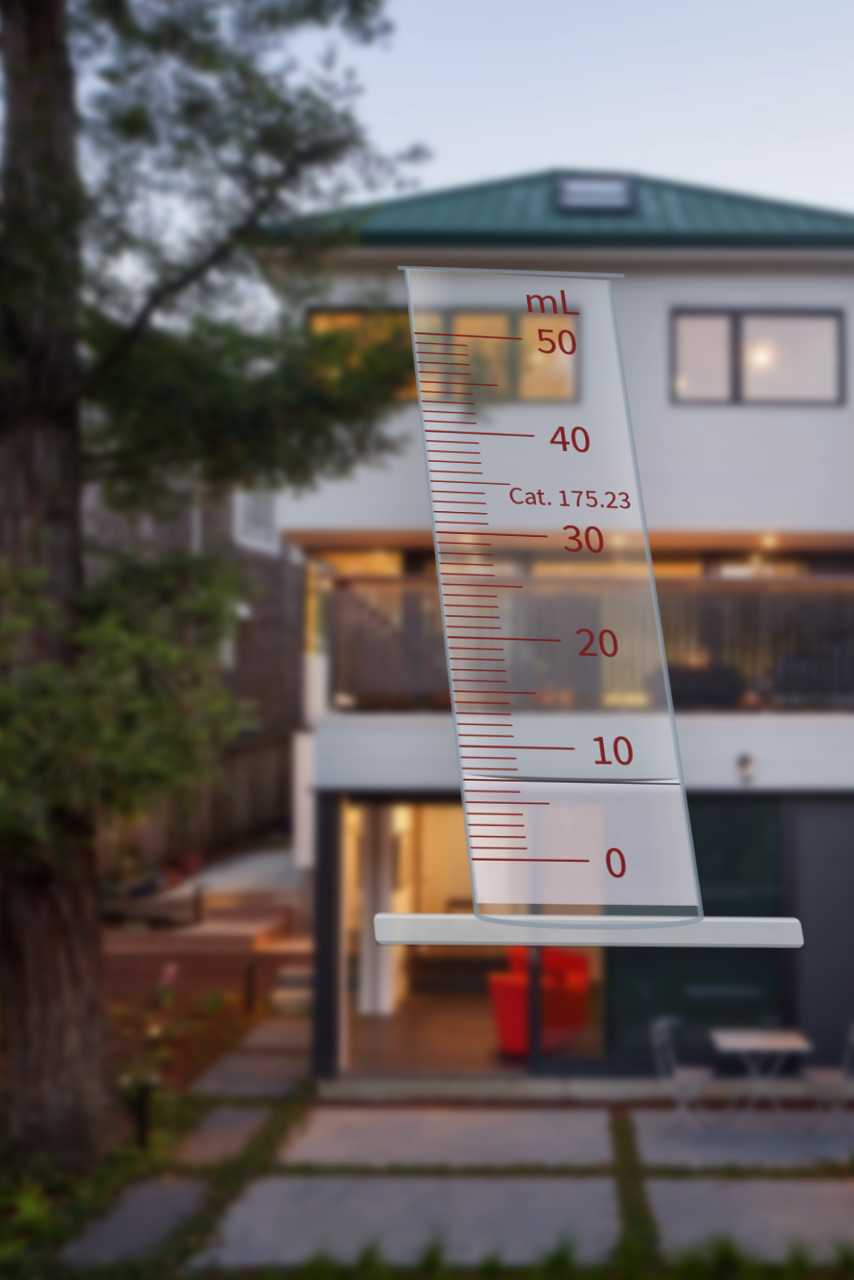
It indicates **7** mL
